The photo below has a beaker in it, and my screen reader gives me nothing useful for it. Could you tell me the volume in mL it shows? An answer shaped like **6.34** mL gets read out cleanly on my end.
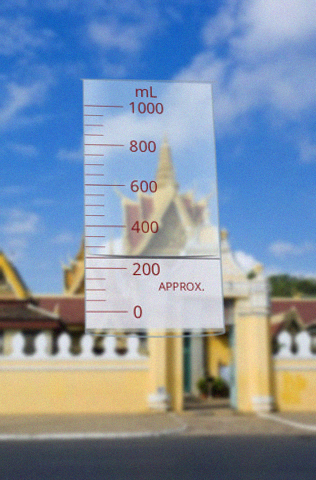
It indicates **250** mL
